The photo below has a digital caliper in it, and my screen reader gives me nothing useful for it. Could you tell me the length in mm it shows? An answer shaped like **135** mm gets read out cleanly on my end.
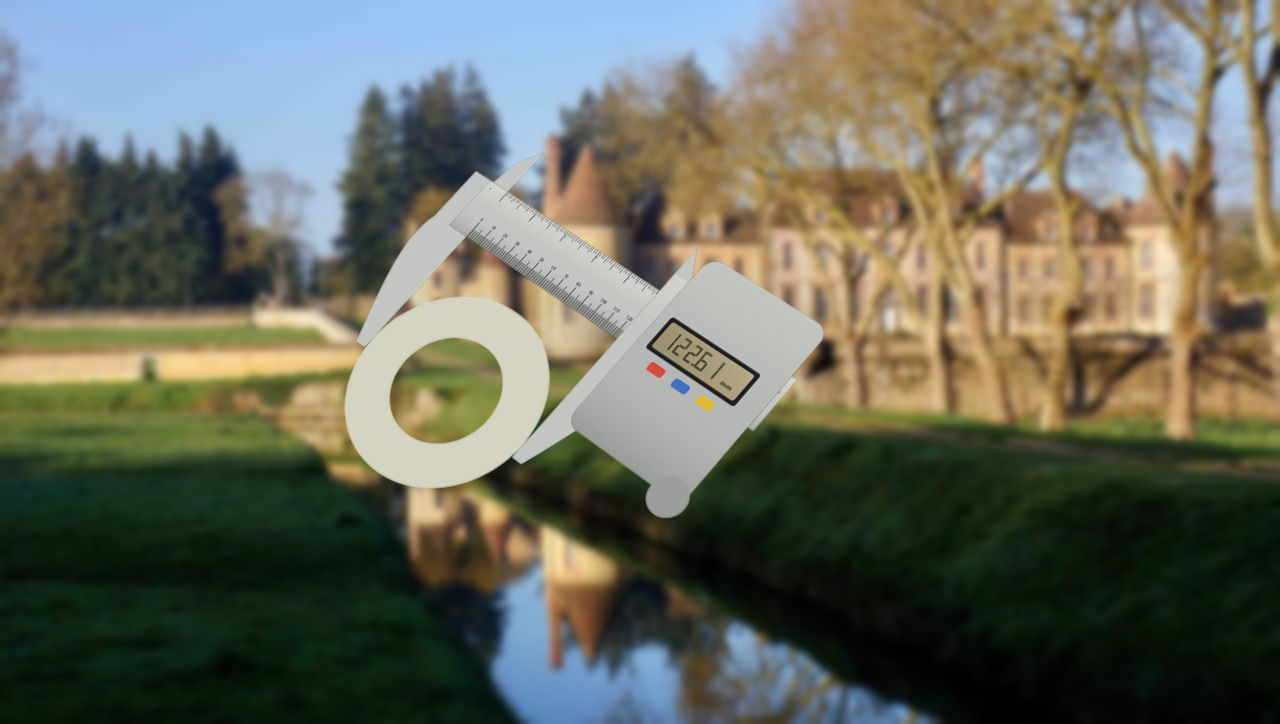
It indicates **122.61** mm
